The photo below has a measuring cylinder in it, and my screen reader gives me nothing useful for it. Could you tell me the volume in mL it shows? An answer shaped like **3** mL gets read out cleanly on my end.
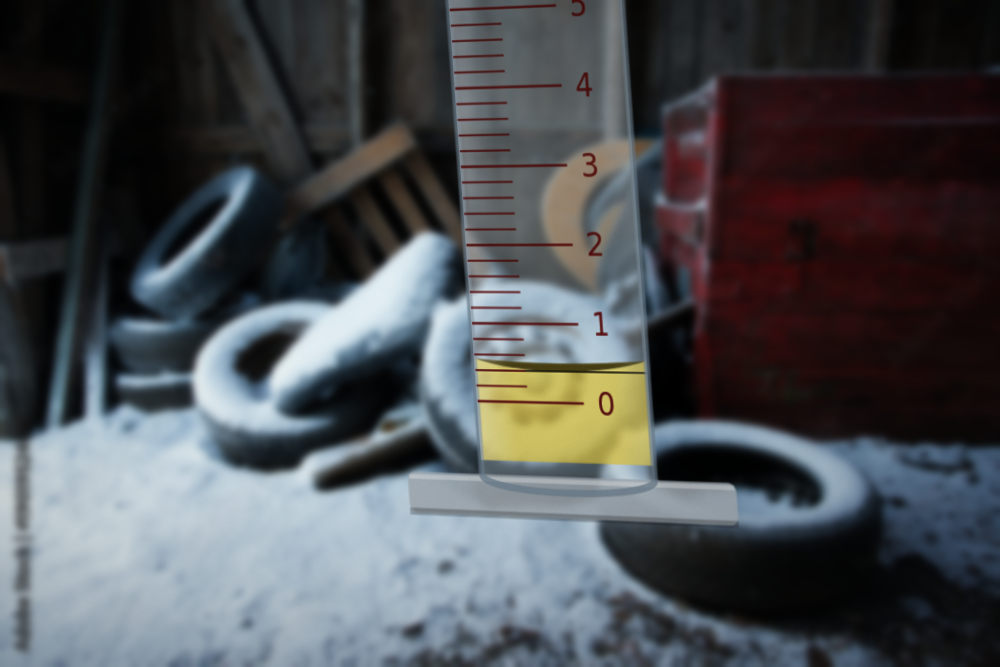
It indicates **0.4** mL
